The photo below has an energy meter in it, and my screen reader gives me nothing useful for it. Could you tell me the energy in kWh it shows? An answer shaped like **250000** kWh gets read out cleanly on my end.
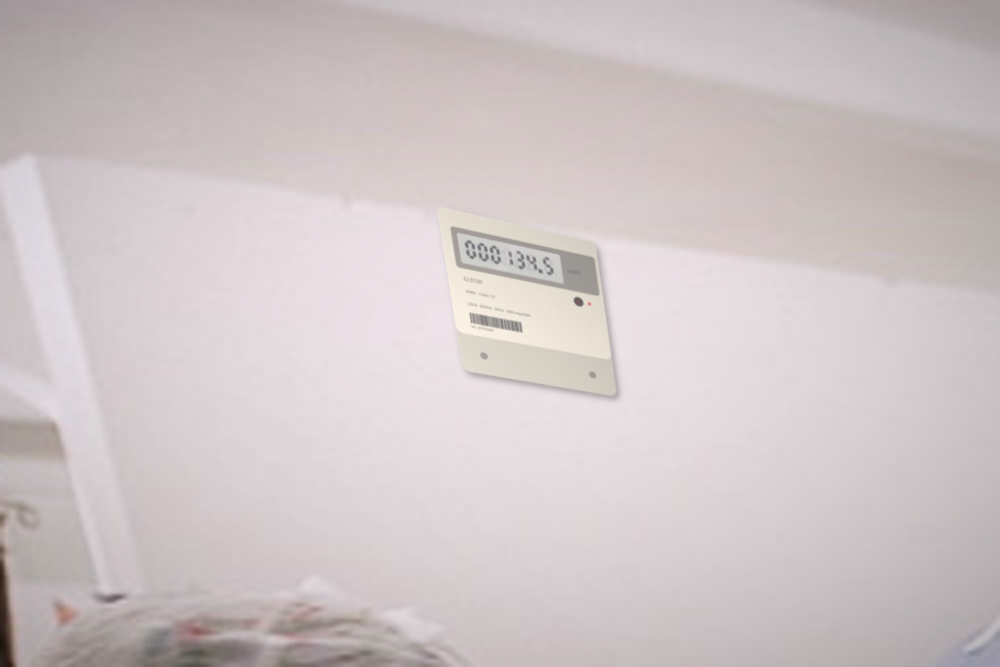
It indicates **134.5** kWh
